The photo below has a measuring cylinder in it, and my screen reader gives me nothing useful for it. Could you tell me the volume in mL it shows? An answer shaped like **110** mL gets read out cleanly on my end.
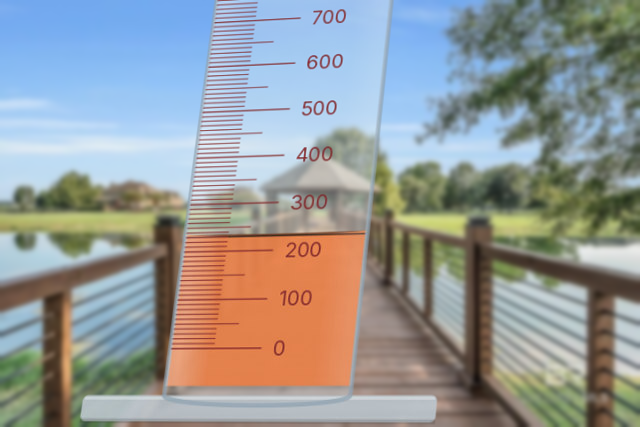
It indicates **230** mL
